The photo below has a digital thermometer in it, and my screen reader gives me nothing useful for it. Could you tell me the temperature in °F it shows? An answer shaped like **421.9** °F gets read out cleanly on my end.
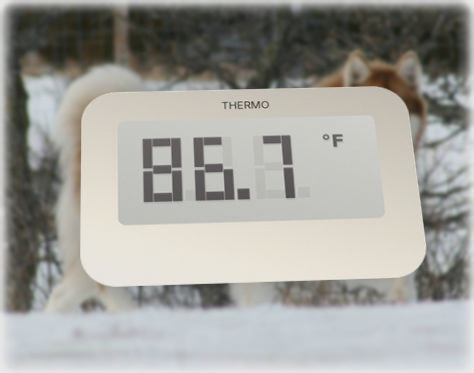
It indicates **86.7** °F
